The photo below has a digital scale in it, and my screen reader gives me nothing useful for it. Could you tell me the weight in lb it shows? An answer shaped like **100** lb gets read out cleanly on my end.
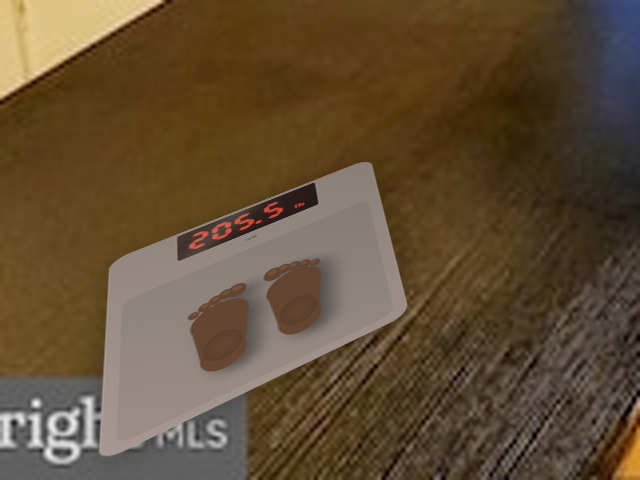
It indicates **205.5** lb
